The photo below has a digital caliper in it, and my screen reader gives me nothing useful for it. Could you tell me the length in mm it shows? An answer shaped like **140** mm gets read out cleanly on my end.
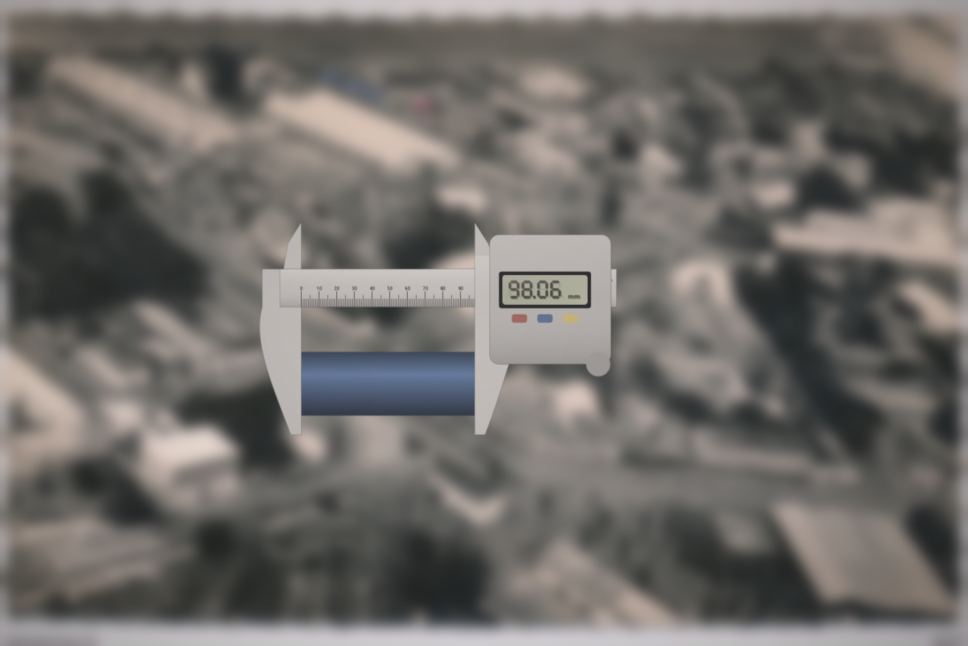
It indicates **98.06** mm
